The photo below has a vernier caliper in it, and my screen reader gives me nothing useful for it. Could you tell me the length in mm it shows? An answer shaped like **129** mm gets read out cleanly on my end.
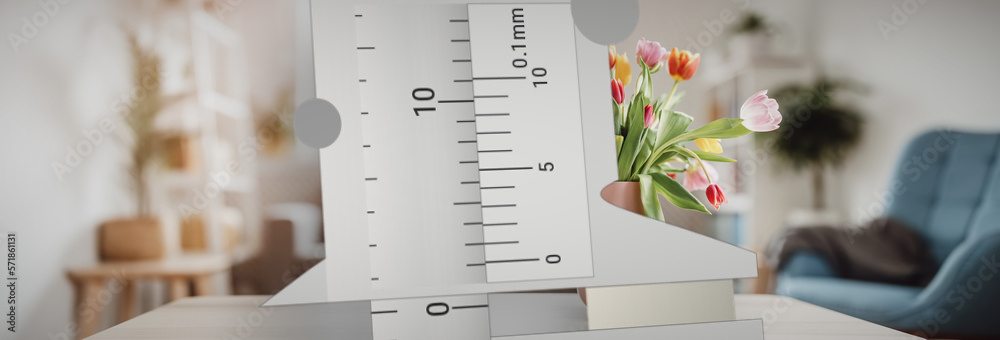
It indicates **2.1** mm
